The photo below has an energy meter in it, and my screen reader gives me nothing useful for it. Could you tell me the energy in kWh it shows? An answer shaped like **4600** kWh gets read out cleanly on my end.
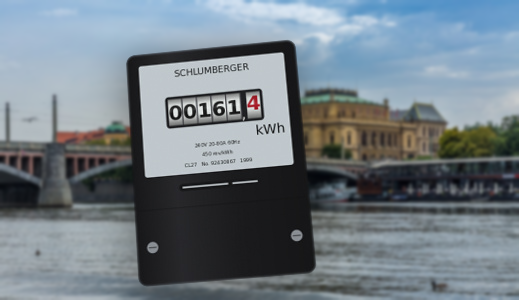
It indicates **161.4** kWh
